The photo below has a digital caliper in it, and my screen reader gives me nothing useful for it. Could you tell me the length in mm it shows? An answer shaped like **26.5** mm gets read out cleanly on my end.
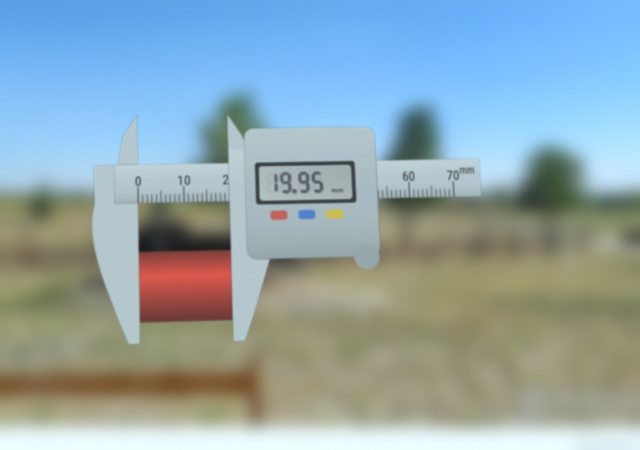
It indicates **19.95** mm
